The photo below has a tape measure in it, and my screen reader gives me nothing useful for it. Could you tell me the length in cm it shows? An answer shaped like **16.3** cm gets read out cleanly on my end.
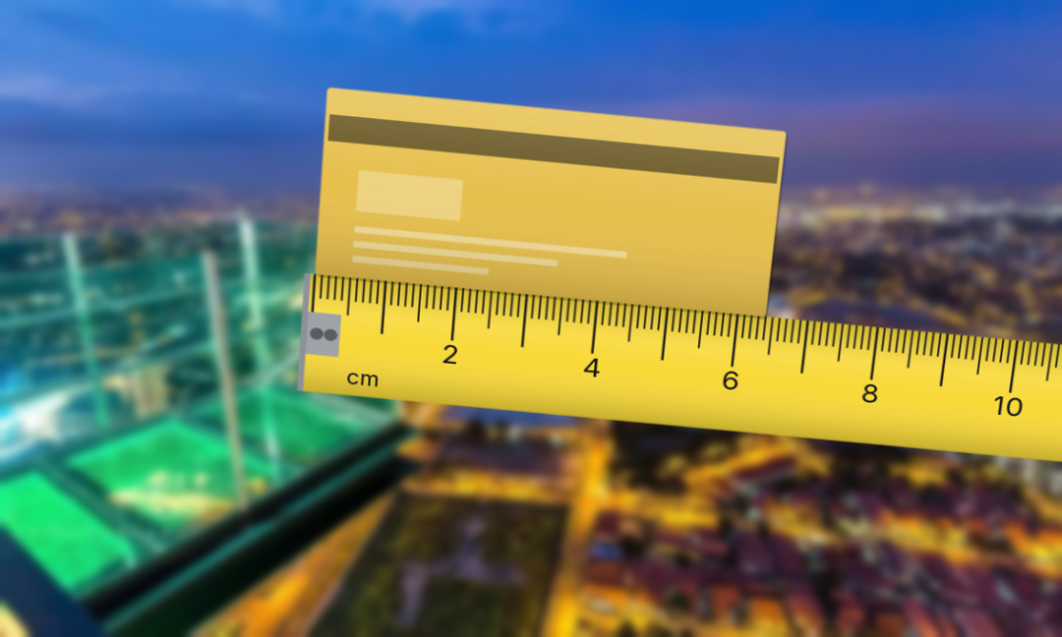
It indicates **6.4** cm
